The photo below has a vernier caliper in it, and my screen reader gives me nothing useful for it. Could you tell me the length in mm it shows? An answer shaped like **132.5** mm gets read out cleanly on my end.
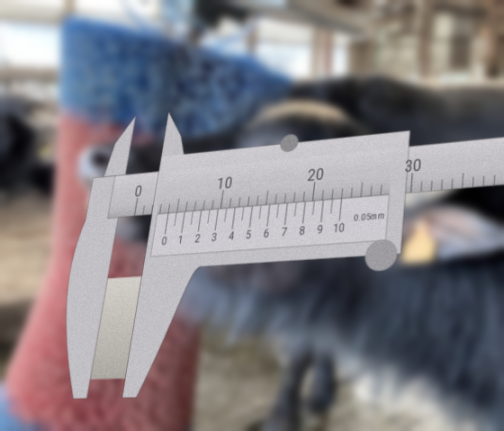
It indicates **4.0** mm
